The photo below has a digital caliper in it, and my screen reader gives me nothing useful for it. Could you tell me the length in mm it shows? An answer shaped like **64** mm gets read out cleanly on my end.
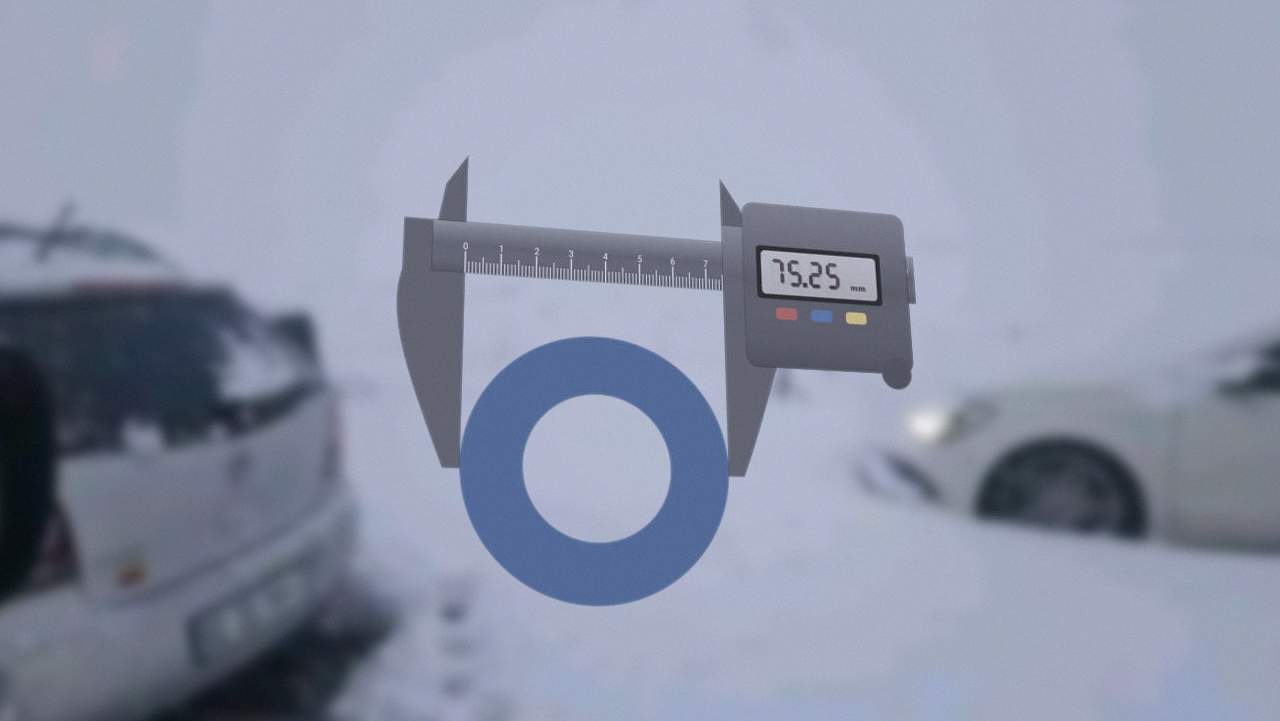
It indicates **75.25** mm
